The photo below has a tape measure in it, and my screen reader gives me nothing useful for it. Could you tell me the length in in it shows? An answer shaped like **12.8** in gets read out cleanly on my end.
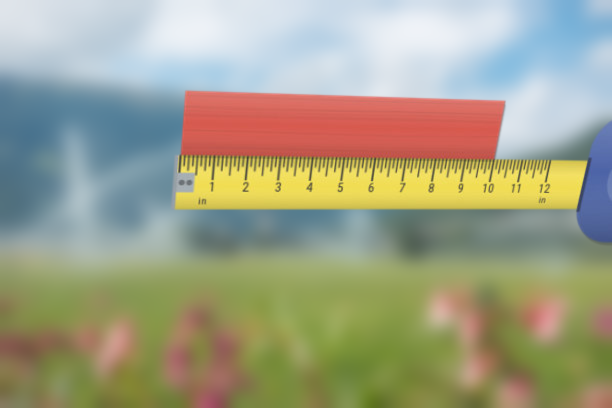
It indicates **10** in
